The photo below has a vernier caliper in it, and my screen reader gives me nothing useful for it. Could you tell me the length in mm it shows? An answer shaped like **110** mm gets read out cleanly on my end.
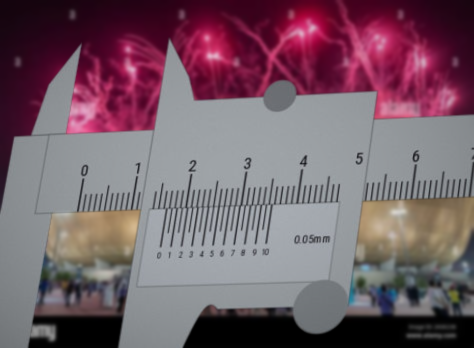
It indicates **16.5** mm
